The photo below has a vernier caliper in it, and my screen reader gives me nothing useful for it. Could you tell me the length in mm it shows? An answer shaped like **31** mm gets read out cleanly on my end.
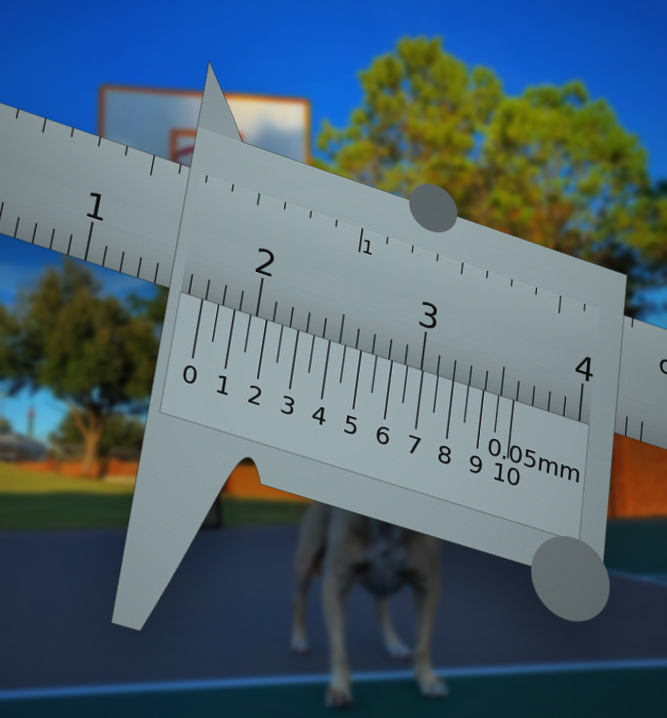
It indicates **16.8** mm
